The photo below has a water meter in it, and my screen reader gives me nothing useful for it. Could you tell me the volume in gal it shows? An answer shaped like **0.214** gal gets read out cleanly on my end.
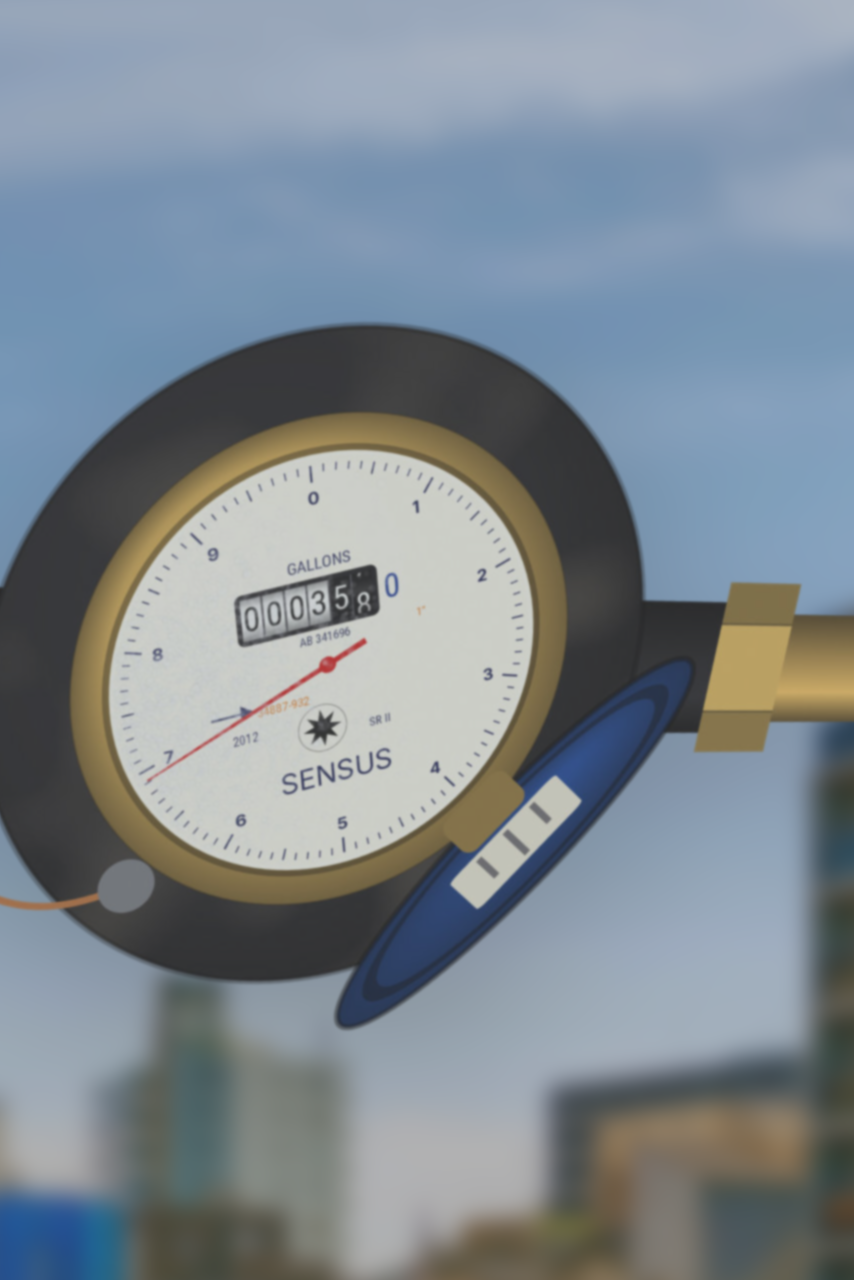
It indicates **3576.9** gal
